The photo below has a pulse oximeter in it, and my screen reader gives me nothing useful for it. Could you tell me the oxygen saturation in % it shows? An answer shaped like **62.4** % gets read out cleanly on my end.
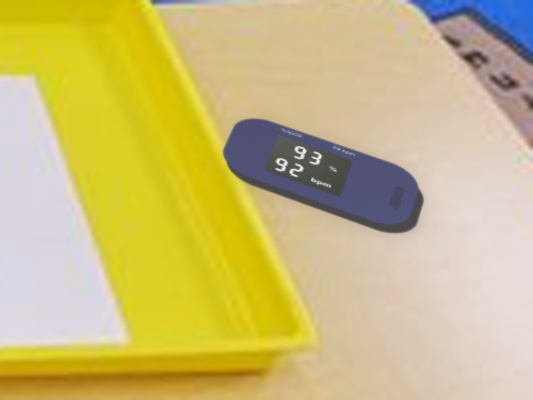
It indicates **93** %
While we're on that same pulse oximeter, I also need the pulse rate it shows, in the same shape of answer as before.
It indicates **92** bpm
